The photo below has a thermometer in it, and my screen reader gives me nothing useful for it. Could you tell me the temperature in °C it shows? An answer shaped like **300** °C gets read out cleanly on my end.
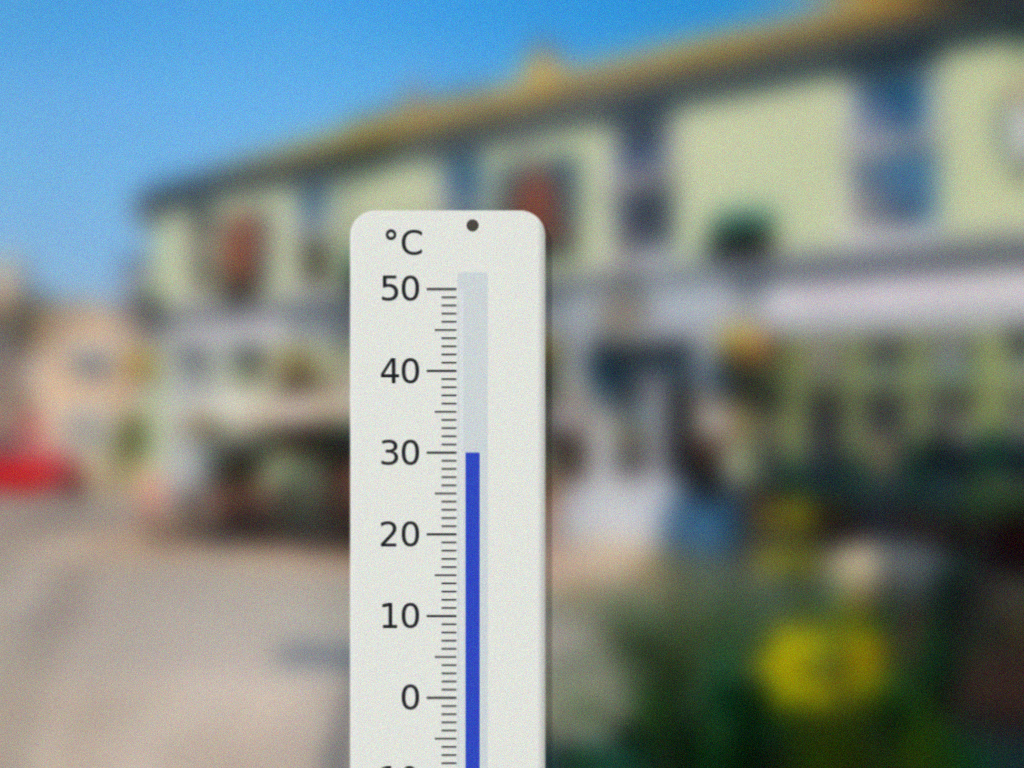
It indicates **30** °C
